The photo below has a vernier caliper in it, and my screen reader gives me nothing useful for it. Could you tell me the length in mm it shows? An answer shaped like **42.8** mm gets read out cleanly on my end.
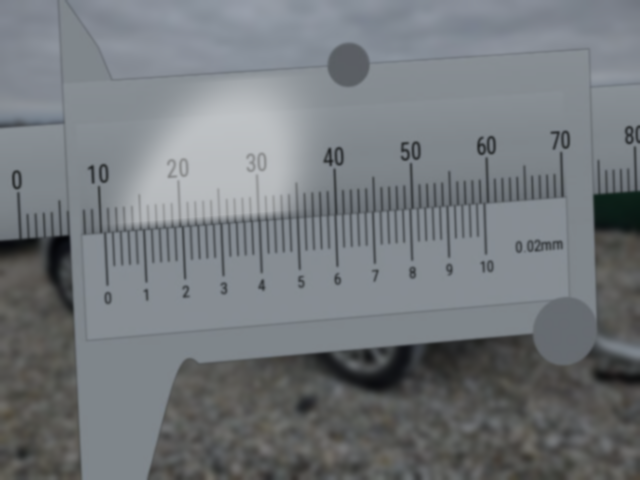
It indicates **10.5** mm
